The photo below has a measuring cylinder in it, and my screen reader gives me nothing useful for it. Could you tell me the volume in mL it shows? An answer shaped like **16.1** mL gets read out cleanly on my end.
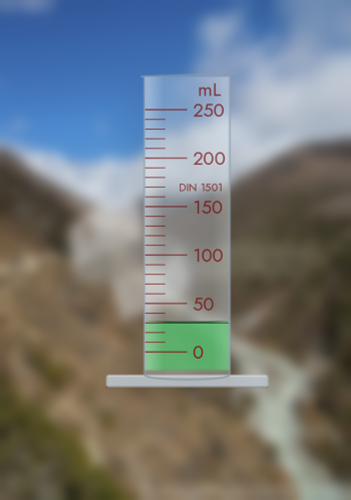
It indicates **30** mL
